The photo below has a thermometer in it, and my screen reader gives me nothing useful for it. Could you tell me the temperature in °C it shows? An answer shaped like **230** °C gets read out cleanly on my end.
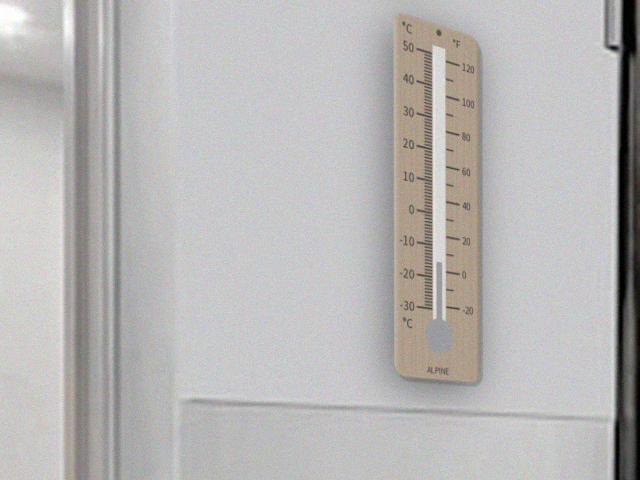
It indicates **-15** °C
